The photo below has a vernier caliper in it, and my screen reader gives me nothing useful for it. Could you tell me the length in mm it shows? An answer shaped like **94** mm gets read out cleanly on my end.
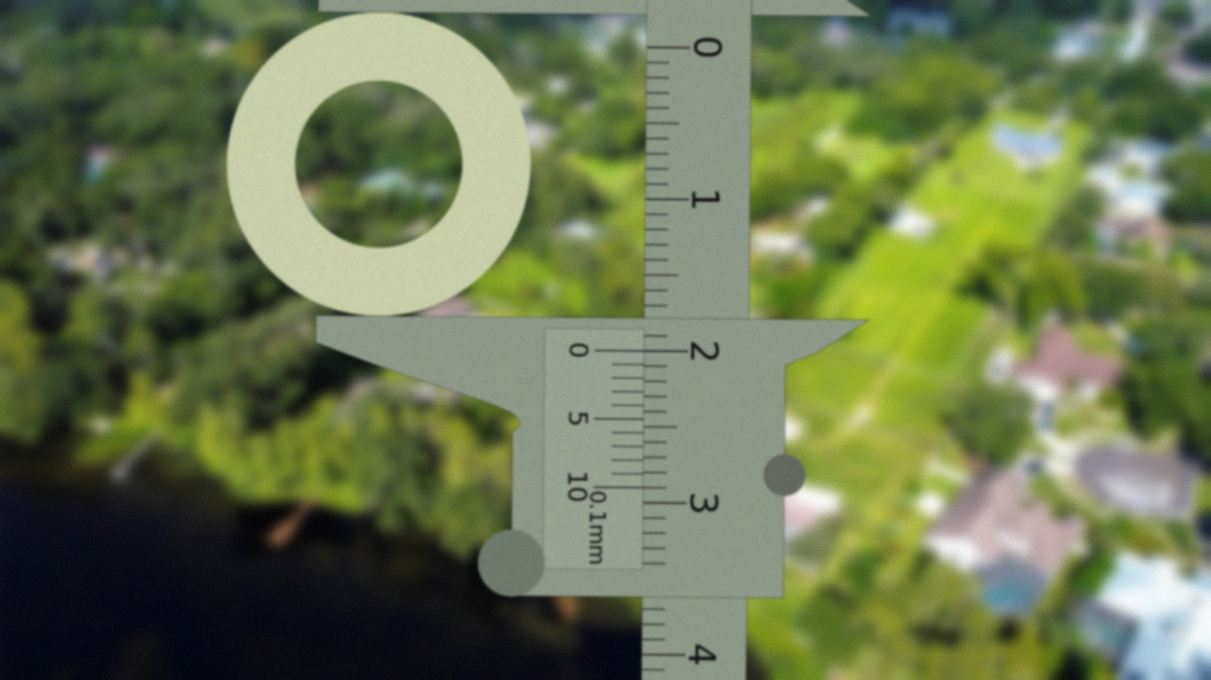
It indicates **20.0** mm
